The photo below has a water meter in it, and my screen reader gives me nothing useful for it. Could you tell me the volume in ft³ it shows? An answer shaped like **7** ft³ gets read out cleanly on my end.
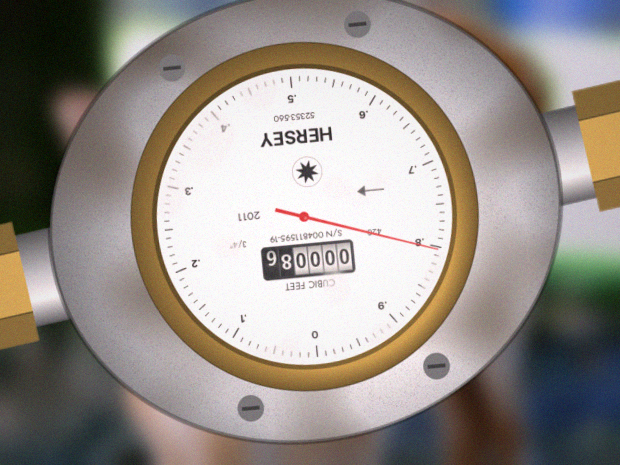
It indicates **85.80** ft³
